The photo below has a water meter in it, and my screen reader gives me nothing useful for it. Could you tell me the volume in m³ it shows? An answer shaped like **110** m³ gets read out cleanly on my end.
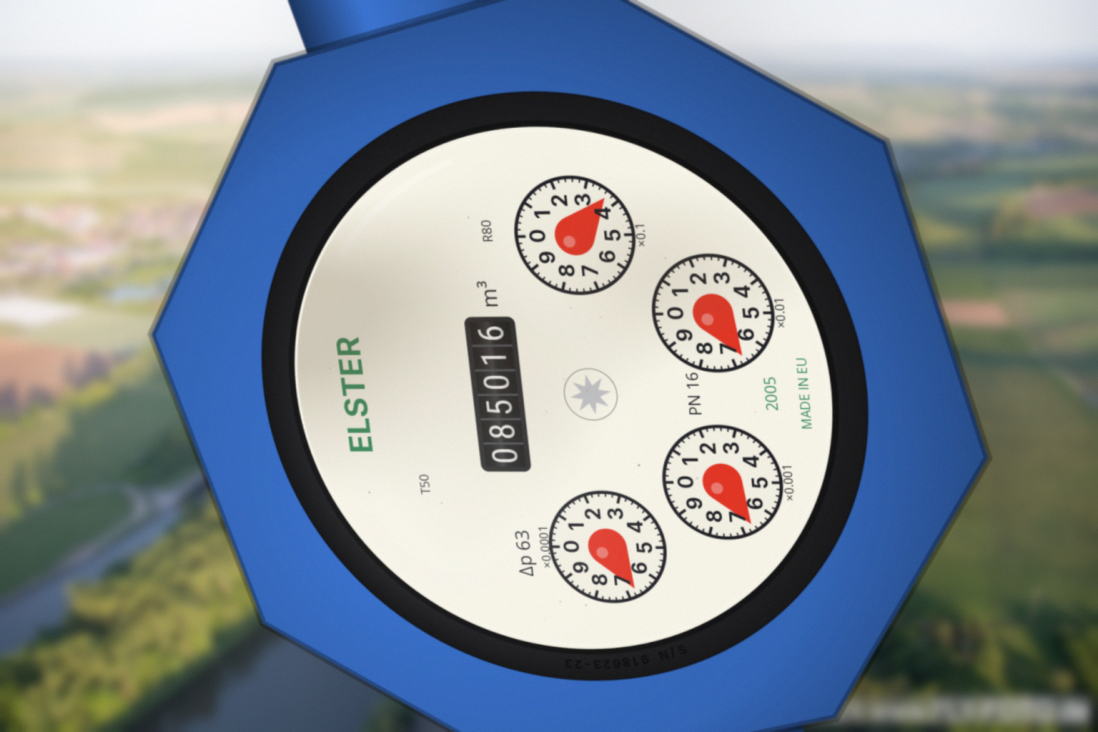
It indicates **85016.3666** m³
